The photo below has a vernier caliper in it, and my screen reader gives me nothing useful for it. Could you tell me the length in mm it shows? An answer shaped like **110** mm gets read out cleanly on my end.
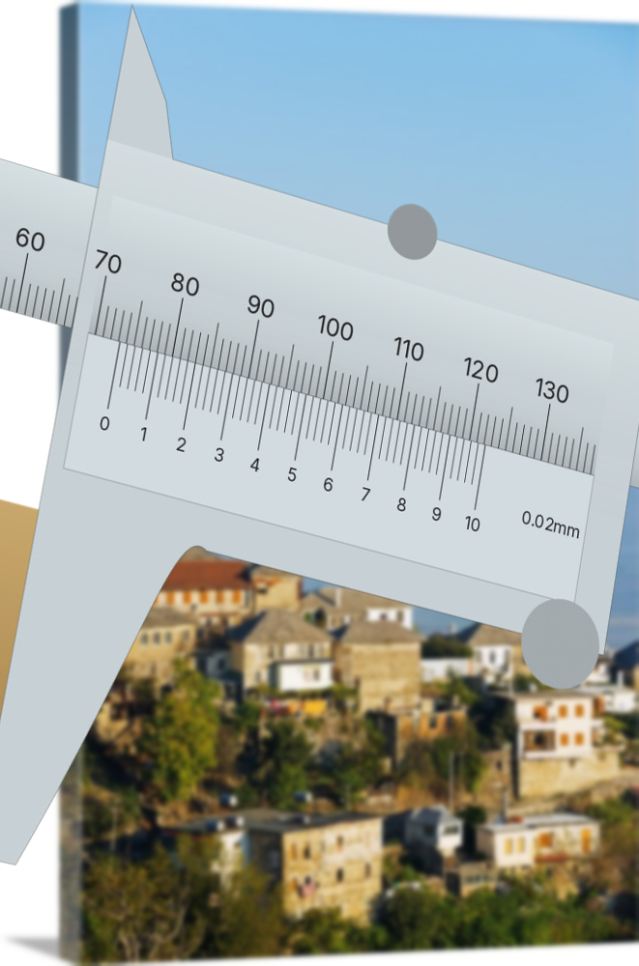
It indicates **73.2** mm
